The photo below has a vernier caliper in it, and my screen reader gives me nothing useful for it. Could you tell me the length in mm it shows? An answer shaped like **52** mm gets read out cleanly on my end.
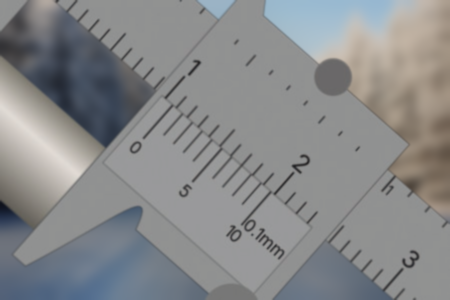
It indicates **10.7** mm
